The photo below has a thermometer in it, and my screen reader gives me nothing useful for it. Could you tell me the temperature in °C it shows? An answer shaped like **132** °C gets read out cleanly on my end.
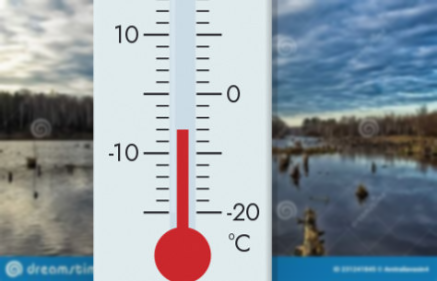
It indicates **-6** °C
